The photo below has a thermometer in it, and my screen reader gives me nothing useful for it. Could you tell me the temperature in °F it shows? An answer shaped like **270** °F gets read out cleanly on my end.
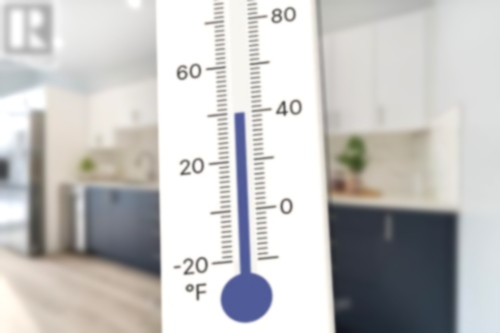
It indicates **40** °F
